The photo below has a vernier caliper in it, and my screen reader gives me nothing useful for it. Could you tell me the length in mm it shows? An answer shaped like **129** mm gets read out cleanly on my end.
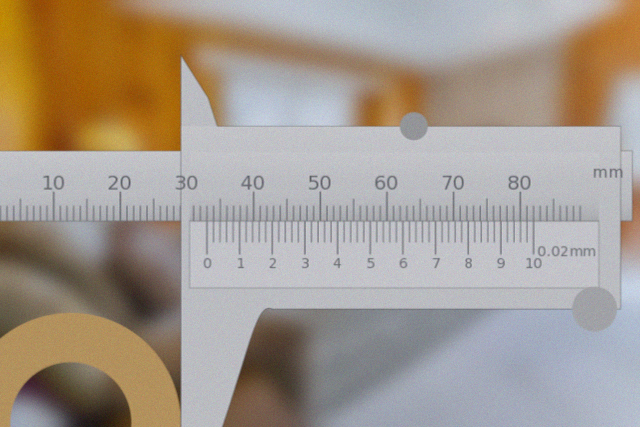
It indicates **33.0** mm
